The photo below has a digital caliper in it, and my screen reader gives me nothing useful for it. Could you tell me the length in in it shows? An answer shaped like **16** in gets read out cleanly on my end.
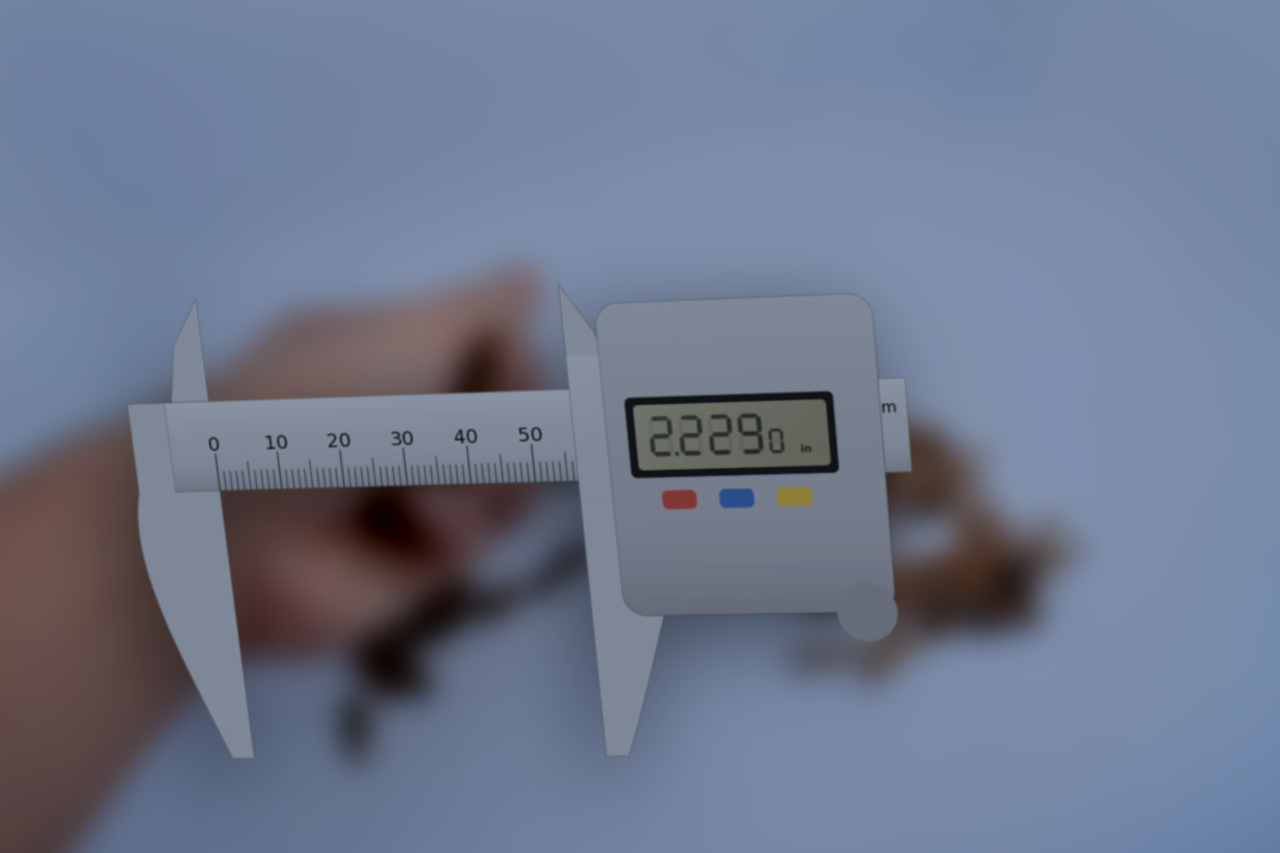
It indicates **2.2290** in
